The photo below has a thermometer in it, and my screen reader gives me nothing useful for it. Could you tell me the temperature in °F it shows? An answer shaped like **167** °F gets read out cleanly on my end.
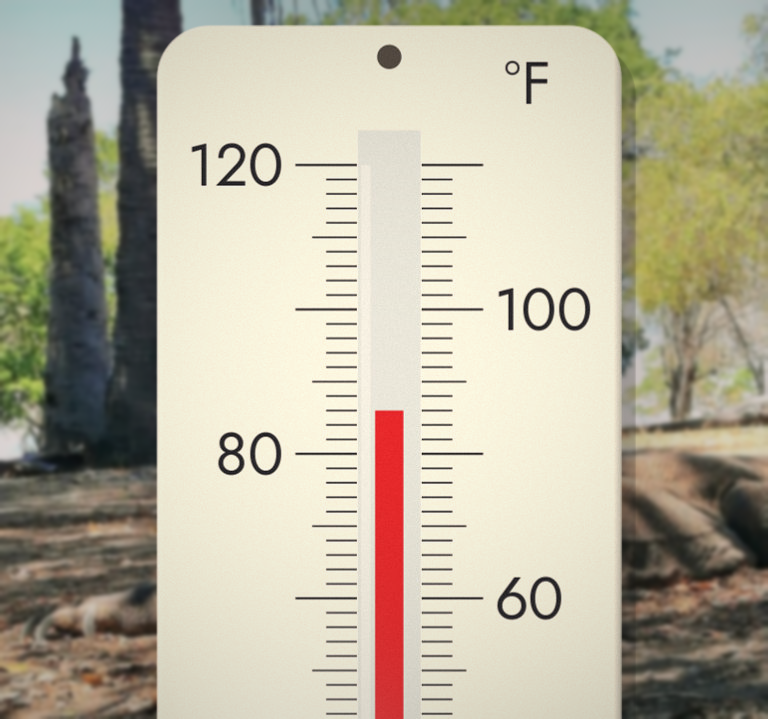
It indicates **86** °F
